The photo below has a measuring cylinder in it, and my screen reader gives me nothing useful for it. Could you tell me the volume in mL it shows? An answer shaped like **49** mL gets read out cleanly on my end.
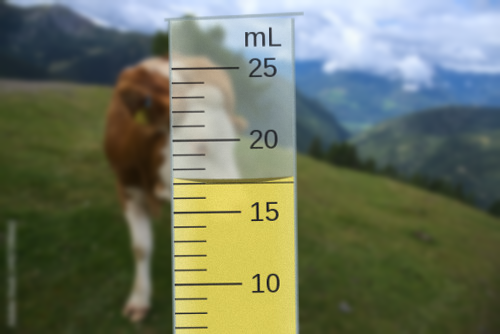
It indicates **17** mL
